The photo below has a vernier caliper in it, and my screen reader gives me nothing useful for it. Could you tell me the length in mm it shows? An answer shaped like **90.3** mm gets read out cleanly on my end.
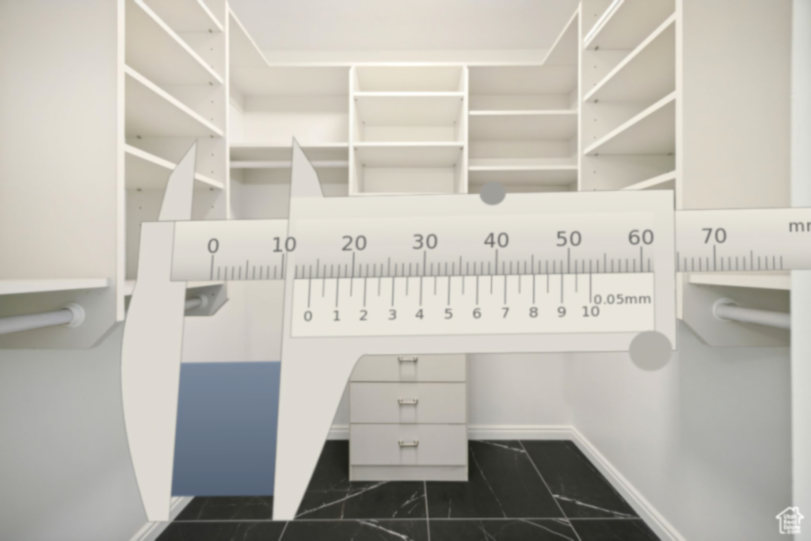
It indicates **14.0** mm
